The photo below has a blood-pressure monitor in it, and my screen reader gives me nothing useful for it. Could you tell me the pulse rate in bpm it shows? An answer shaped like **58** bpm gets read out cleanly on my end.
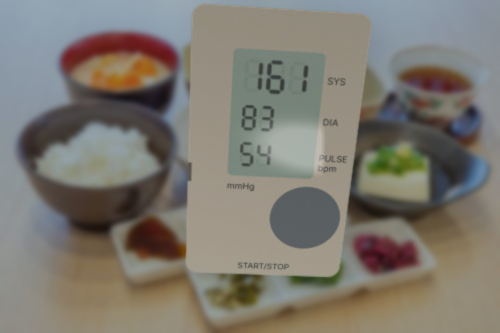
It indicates **54** bpm
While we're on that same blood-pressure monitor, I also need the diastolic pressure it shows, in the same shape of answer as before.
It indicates **83** mmHg
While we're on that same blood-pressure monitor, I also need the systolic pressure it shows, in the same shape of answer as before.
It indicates **161** mmHg
